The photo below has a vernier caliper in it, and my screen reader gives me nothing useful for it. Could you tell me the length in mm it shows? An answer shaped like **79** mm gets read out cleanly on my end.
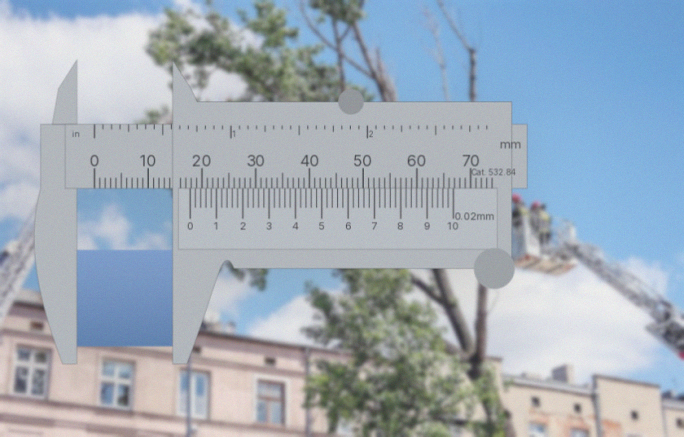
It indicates **17.8** mm
